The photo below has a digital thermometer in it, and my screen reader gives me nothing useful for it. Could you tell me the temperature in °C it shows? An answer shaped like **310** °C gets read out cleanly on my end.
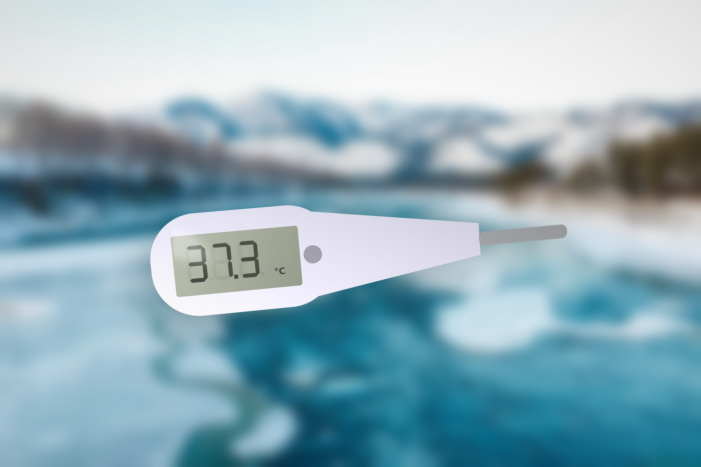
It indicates **37.3** °C
